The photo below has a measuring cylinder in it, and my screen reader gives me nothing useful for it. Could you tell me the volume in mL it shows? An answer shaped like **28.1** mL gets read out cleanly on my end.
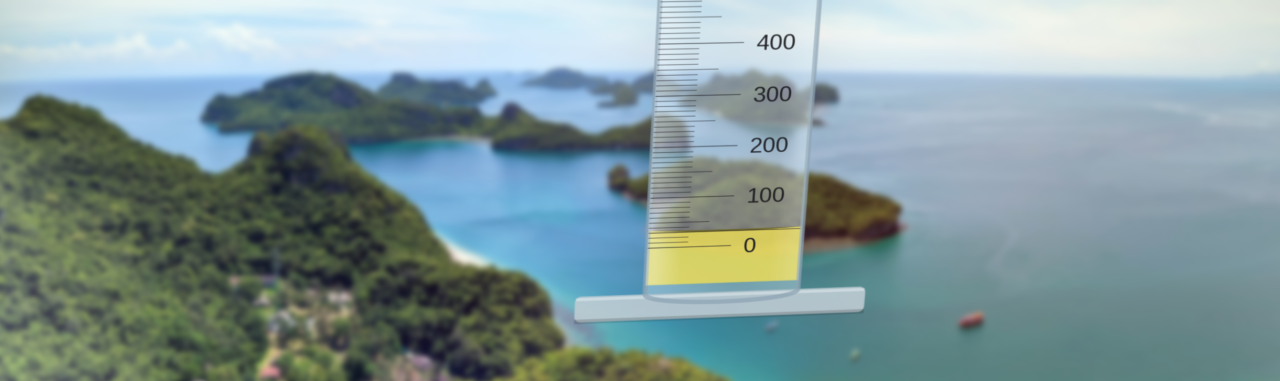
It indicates **30** mL
